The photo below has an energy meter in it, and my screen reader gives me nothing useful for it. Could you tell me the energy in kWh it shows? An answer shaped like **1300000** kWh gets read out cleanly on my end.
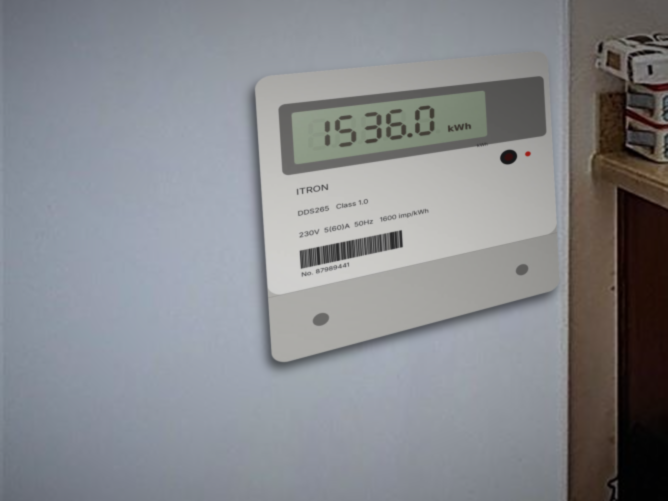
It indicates **1536.0** kWh
